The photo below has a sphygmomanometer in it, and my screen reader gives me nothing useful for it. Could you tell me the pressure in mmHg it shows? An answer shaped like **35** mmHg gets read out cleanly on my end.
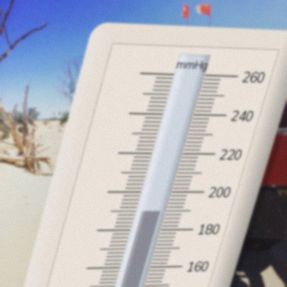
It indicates **190** mmHg
